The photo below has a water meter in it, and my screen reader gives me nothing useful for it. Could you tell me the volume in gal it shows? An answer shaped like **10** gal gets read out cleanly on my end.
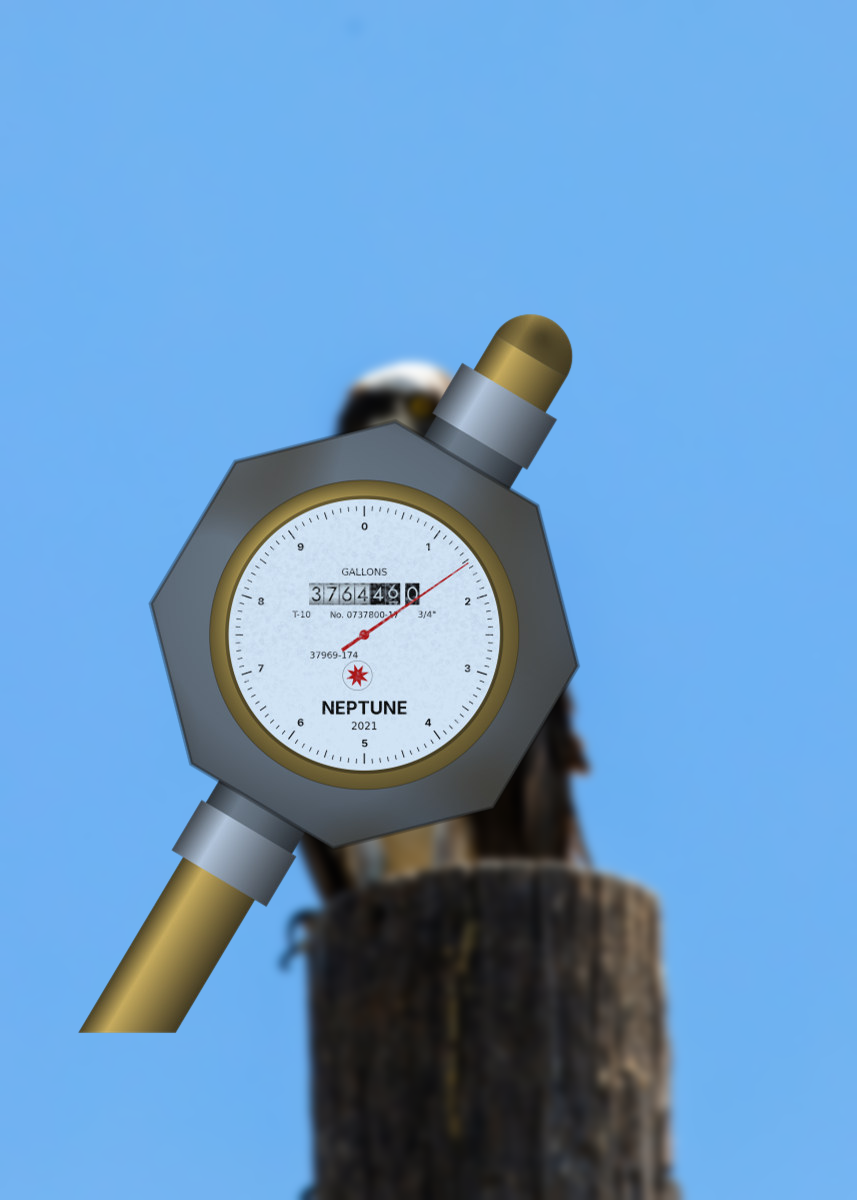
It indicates **3764461.5** gal
